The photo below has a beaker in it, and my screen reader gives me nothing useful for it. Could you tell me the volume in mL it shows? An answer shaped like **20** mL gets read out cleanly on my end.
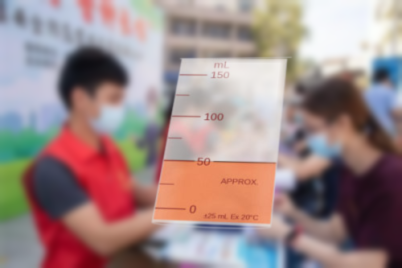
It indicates **50** mL
